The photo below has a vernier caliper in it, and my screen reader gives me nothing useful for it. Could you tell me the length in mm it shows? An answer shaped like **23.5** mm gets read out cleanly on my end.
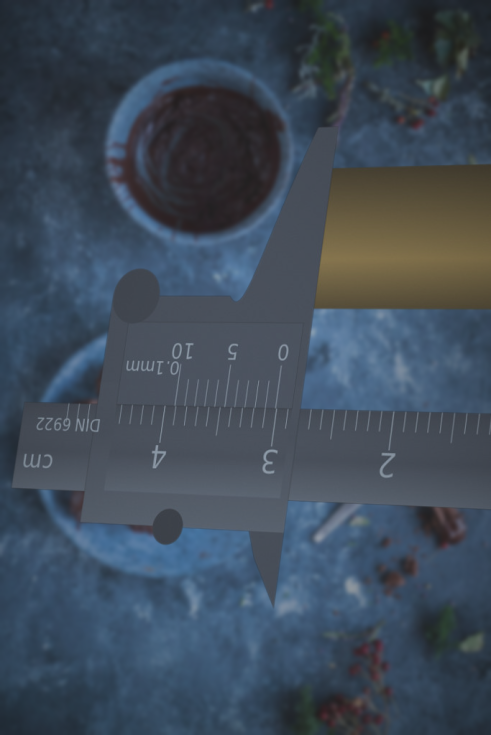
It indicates **30.1** mm
